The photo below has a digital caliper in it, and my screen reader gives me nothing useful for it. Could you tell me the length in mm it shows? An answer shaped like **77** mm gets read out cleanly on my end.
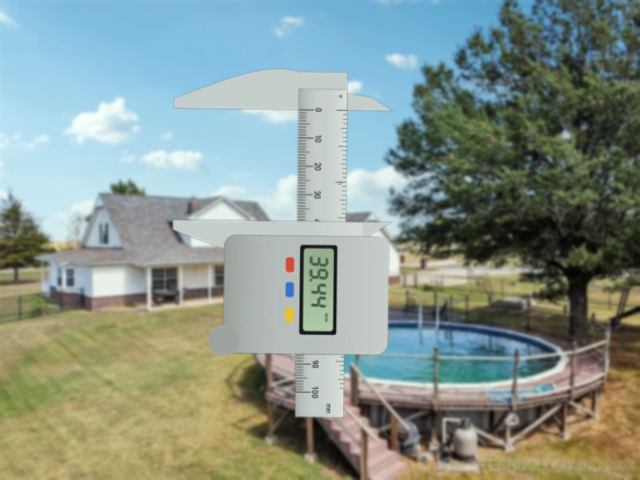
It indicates **39.44** mm
